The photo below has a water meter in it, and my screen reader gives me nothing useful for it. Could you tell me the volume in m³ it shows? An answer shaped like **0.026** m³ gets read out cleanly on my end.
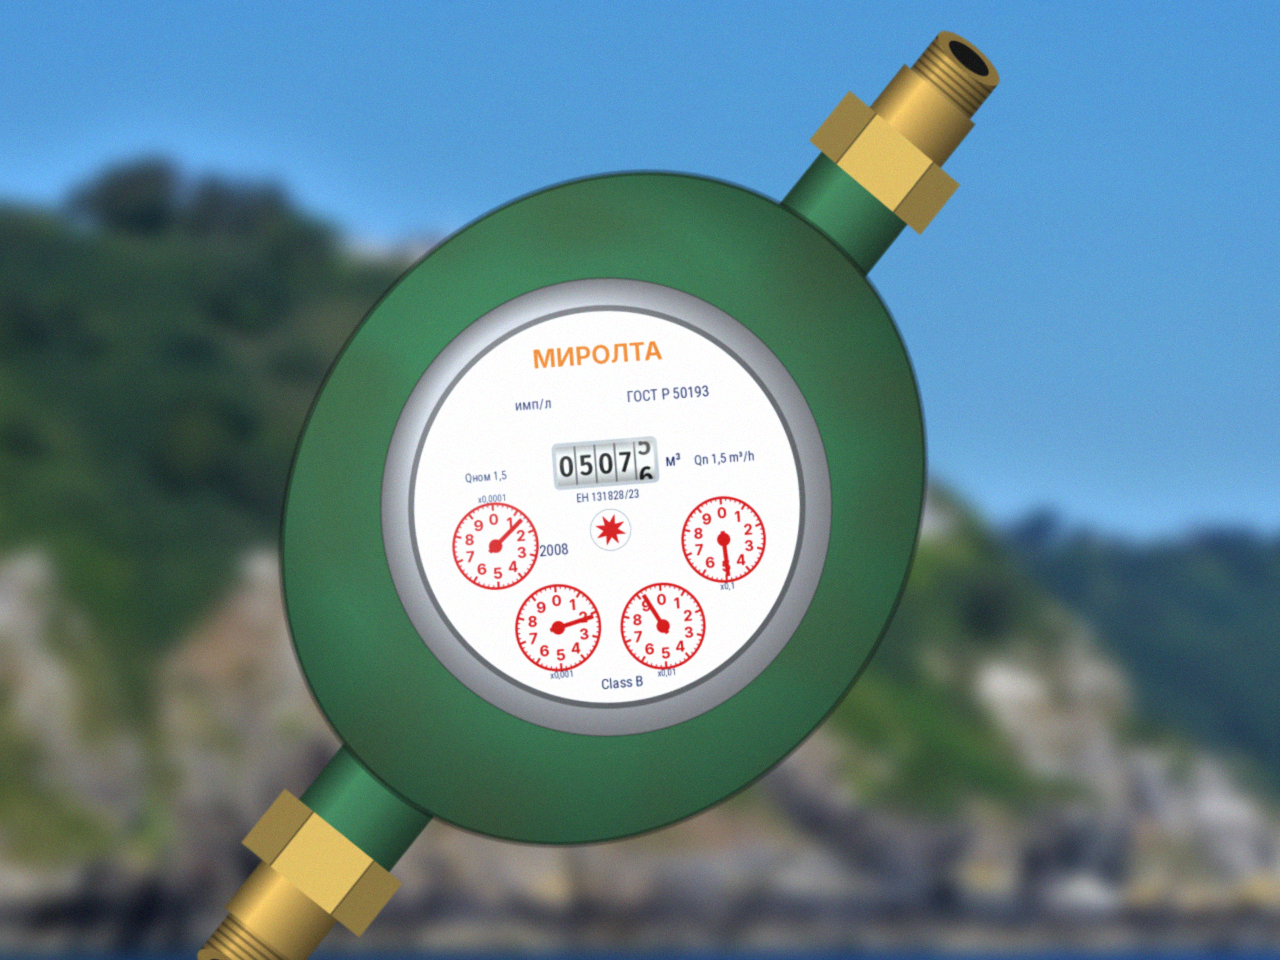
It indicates **5075.4921** m³
